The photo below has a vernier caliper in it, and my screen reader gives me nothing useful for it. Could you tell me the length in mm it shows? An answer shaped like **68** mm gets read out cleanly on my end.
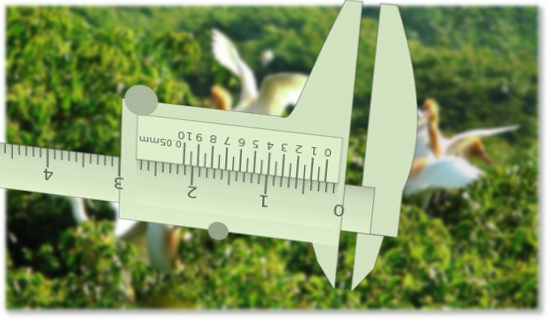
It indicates **2.2** mm
